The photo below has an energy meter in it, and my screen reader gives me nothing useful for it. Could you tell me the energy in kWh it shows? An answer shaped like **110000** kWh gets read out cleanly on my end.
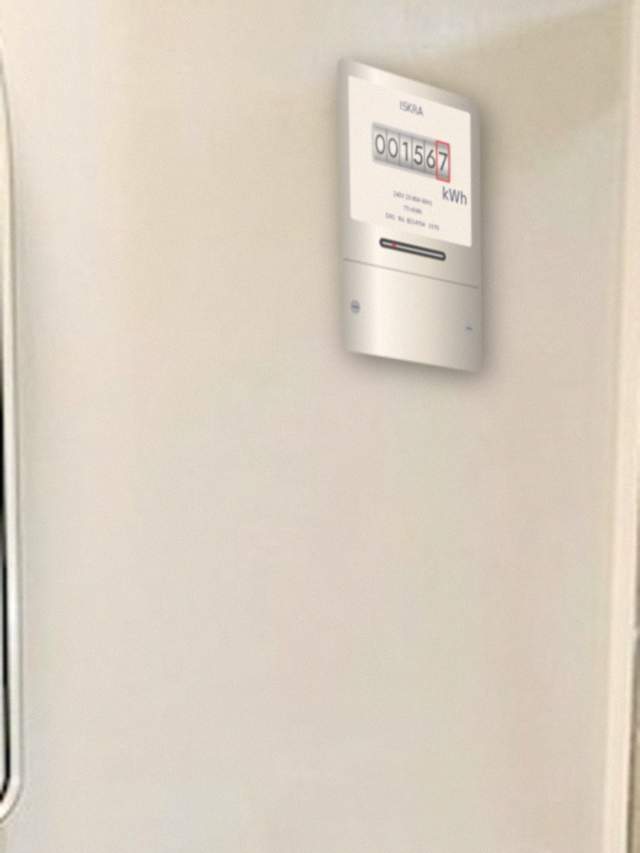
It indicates **156.7** kWh
